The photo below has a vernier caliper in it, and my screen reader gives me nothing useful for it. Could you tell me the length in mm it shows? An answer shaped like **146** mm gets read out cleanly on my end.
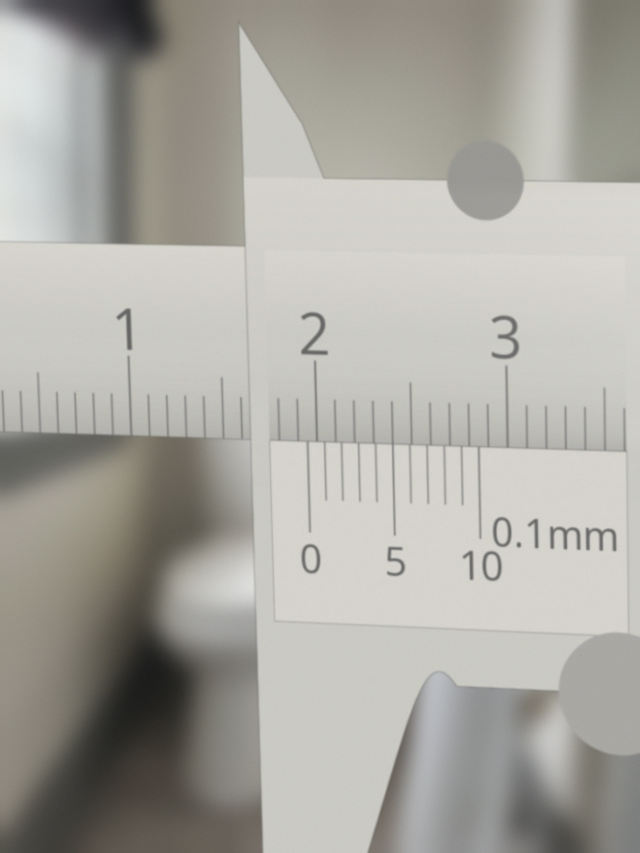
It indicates **19.5** mm
